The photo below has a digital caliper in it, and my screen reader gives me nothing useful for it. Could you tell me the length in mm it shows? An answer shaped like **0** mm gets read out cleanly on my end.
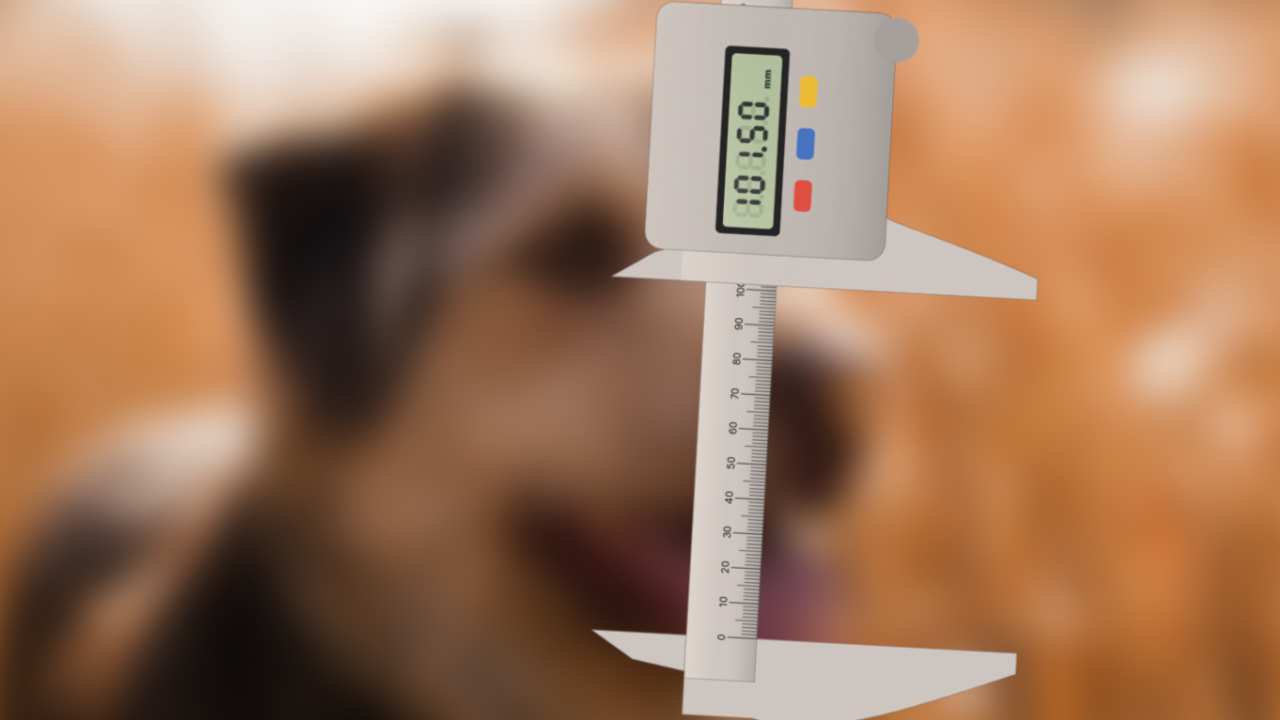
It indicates **101.50** mm
